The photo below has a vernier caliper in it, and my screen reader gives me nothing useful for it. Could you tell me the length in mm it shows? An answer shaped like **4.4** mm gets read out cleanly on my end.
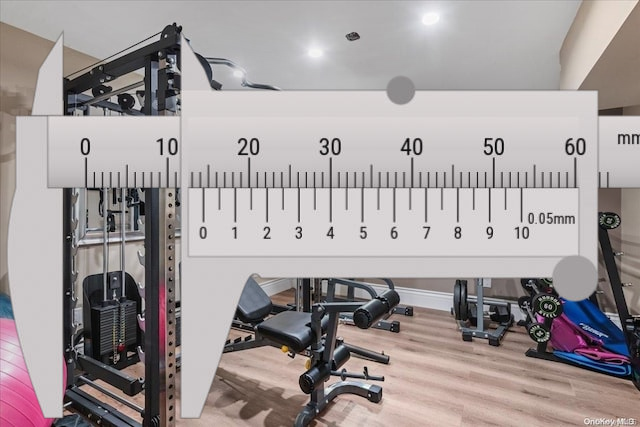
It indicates **14.4** mm
